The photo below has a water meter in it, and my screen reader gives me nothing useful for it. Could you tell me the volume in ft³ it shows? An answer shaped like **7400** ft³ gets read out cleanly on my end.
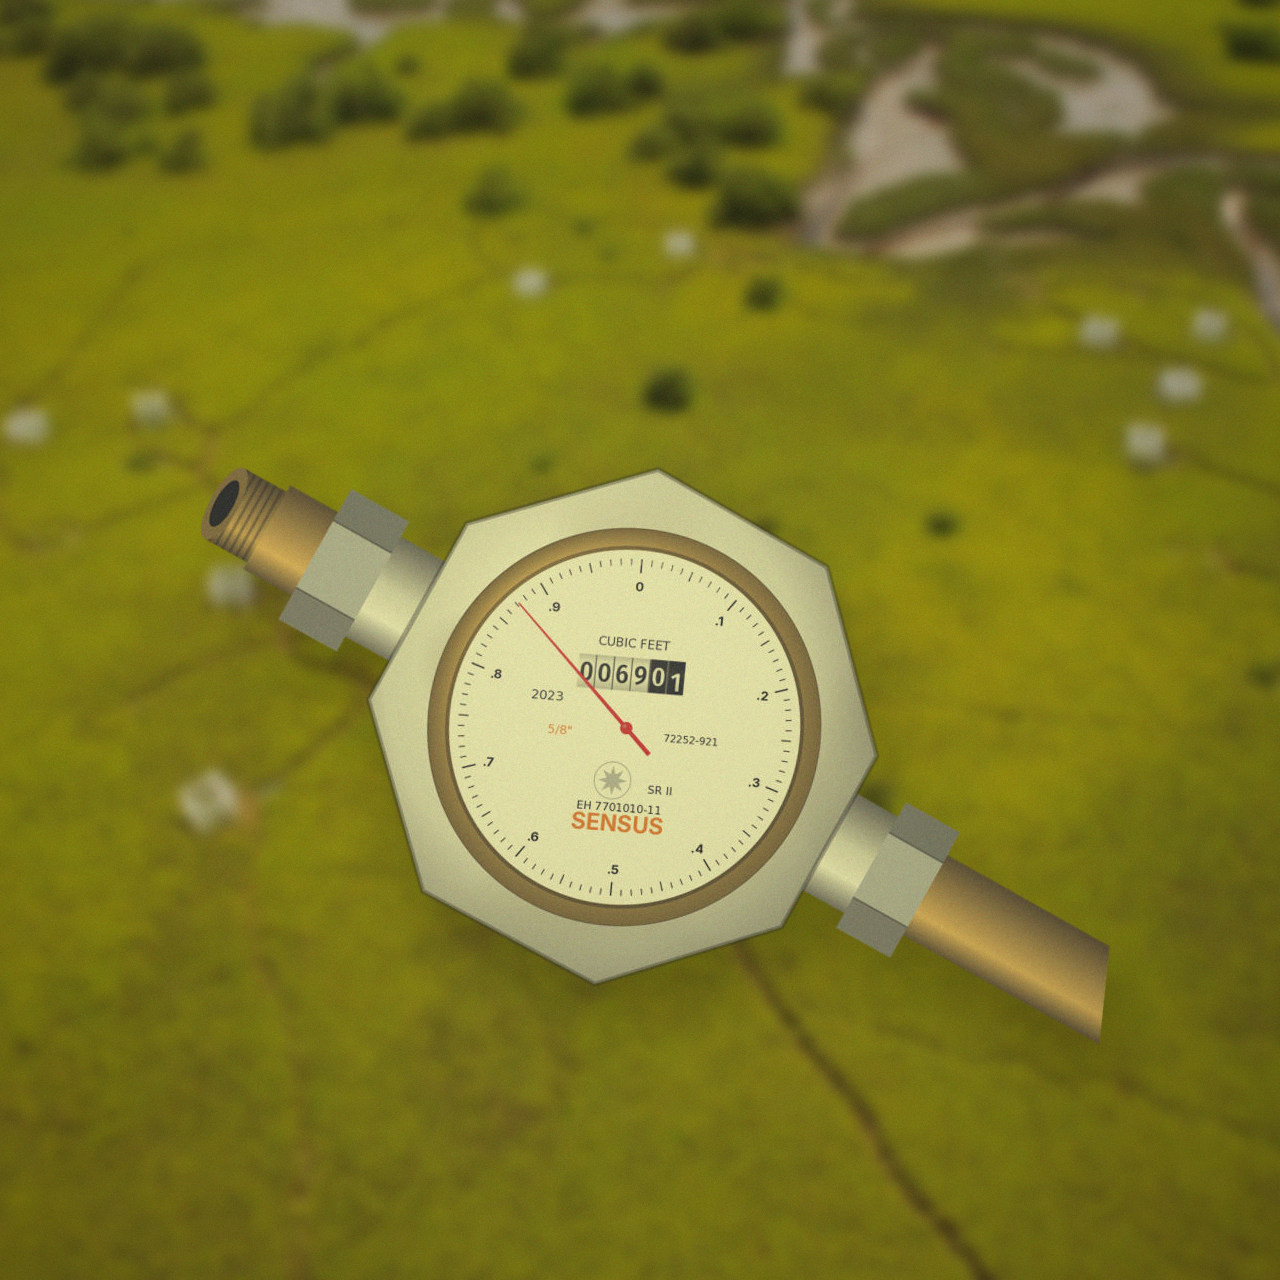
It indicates **6900.87** ft³
